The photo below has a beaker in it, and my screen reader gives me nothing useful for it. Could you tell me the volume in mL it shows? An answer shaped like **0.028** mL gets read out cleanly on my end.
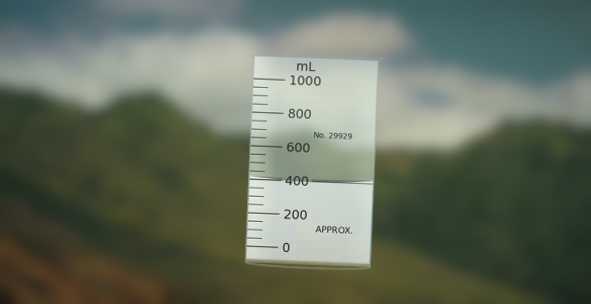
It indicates **400** mL
